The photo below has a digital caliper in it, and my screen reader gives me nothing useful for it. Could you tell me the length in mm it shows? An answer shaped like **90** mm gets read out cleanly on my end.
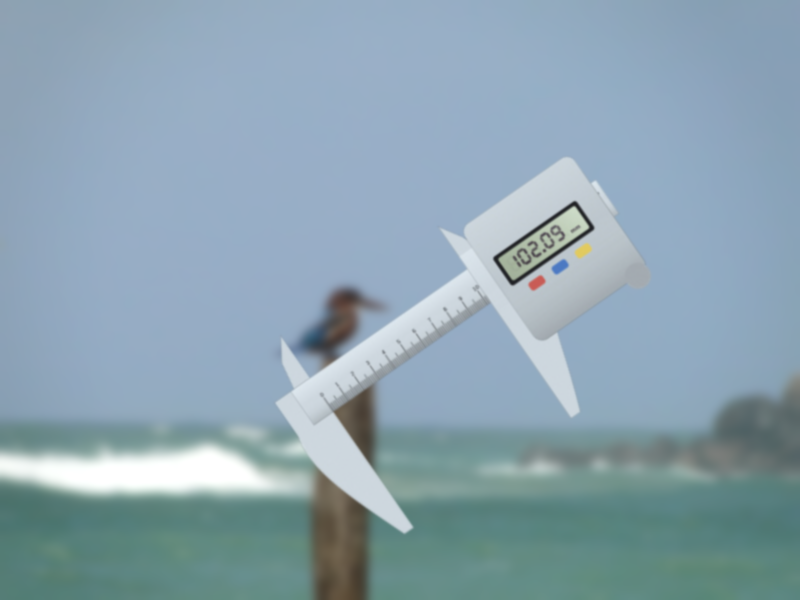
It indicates **102.09** mm
